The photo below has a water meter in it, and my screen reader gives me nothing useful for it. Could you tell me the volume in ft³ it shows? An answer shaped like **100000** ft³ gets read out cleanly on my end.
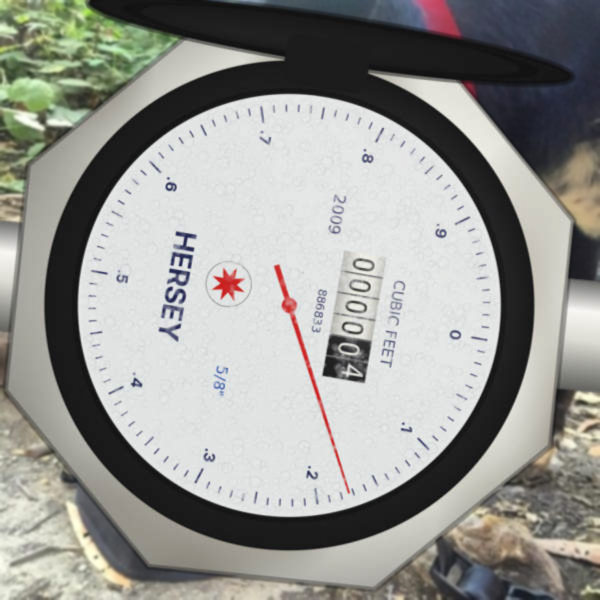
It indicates **4.17** ft³
